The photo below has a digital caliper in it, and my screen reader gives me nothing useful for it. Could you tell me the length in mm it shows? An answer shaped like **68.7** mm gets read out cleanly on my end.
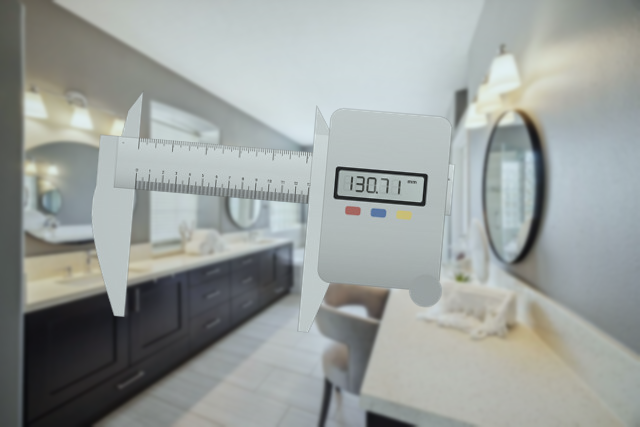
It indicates **130.71** mm
